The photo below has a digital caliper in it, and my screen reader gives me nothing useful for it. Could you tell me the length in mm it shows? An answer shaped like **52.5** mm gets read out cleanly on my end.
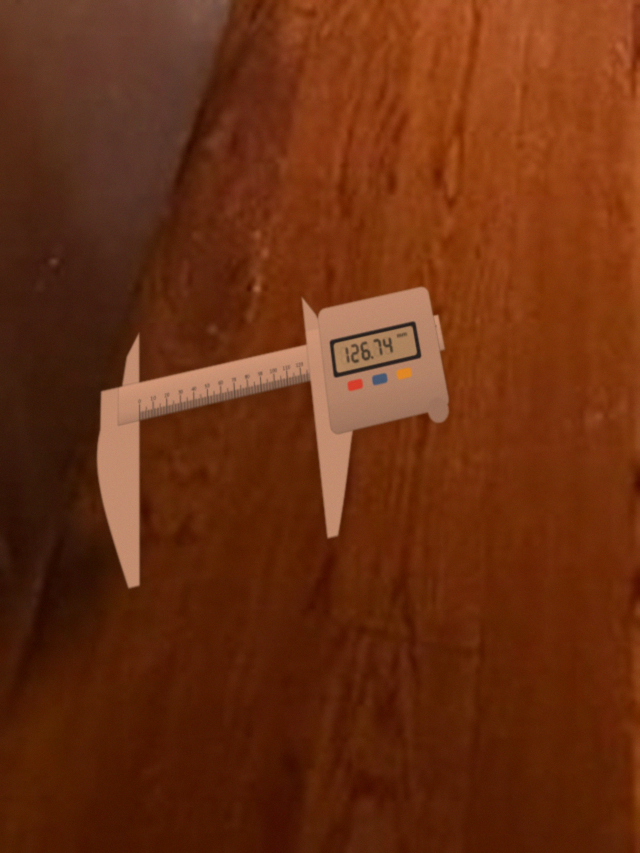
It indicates **126.74** mm
